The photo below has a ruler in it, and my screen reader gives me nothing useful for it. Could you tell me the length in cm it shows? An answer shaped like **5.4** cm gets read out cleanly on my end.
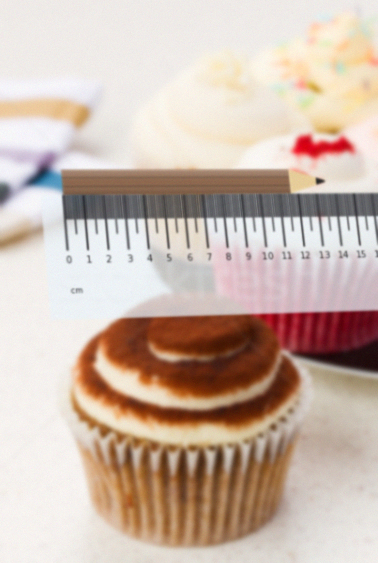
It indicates **13.5** cm
